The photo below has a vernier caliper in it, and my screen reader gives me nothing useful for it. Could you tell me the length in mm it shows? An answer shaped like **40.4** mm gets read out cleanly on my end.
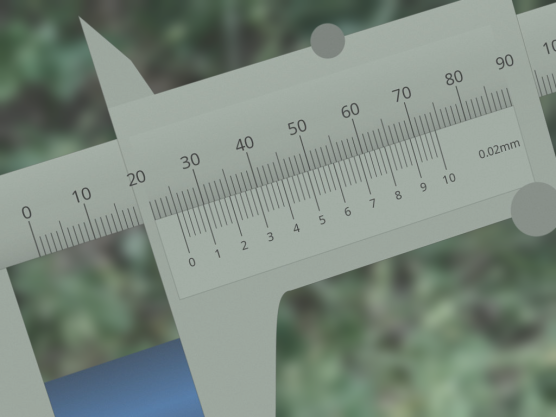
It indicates **25.0** mm
